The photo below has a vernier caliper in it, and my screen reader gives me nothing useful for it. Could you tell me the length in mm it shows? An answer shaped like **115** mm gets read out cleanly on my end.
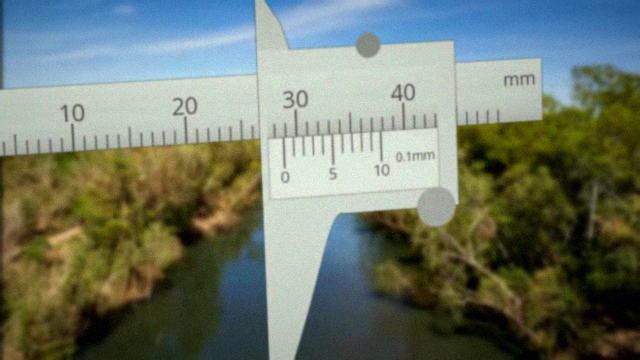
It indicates **28.8** mm
